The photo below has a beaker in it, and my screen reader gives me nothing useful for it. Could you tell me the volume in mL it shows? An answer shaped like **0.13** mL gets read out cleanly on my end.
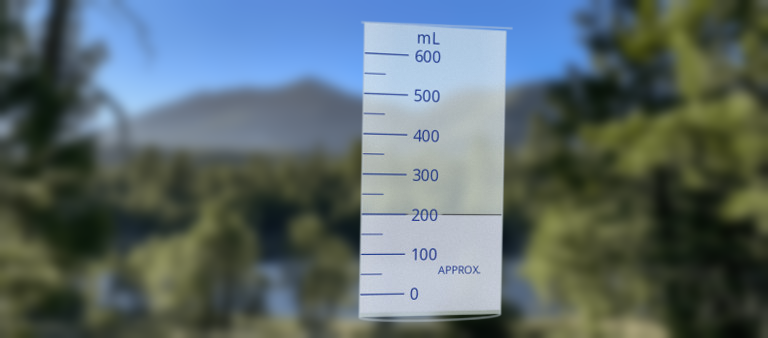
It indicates **200** mL
